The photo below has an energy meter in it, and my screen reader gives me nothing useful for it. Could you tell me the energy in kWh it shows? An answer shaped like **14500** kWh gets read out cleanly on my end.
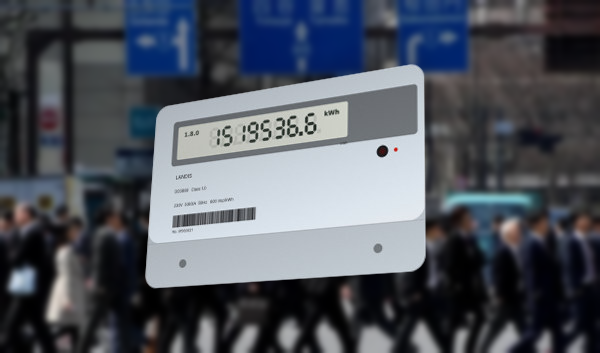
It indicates **1519536.6** kWh
